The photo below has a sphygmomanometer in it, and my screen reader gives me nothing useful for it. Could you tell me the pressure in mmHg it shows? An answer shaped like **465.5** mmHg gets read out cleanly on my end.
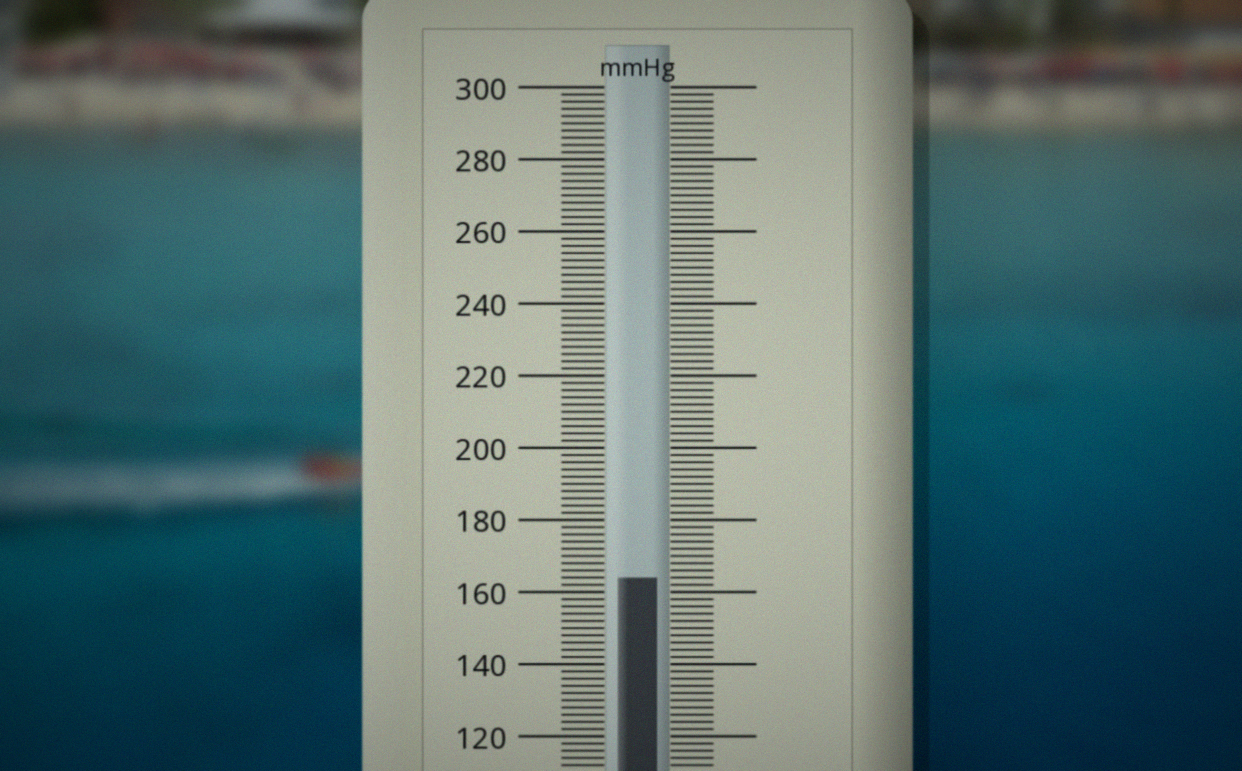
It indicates **164** mmHg
